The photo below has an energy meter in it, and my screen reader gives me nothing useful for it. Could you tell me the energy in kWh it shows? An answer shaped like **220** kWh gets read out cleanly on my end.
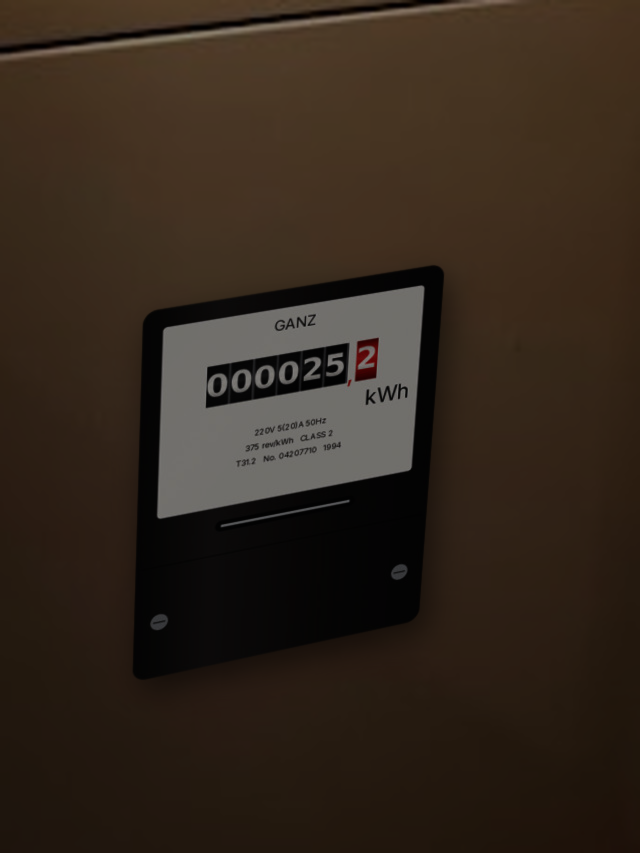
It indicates **25.2** kWh
